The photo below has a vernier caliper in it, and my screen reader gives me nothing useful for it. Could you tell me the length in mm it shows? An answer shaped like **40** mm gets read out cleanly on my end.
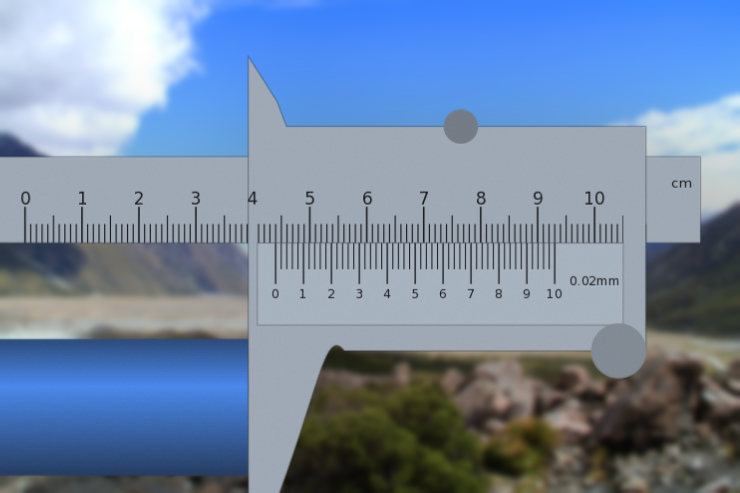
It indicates **44.0** mm
